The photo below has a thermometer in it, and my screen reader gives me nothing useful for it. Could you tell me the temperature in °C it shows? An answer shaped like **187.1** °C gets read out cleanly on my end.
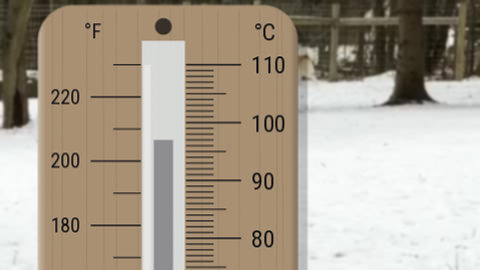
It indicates **97** °C
